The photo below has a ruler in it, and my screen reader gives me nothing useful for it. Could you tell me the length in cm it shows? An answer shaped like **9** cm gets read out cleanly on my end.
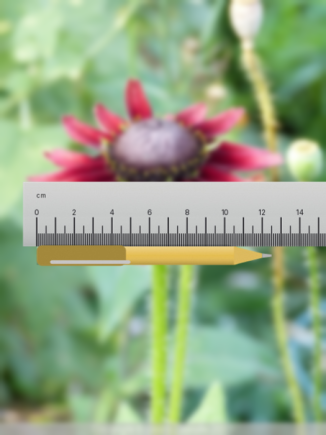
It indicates **12.5** cm
